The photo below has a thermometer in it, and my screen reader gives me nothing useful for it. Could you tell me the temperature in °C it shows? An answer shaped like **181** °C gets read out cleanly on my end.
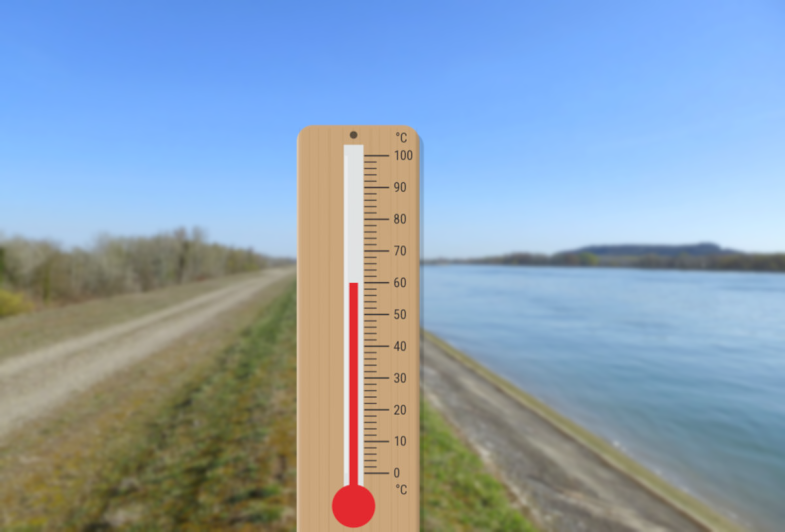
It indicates **60** °C
